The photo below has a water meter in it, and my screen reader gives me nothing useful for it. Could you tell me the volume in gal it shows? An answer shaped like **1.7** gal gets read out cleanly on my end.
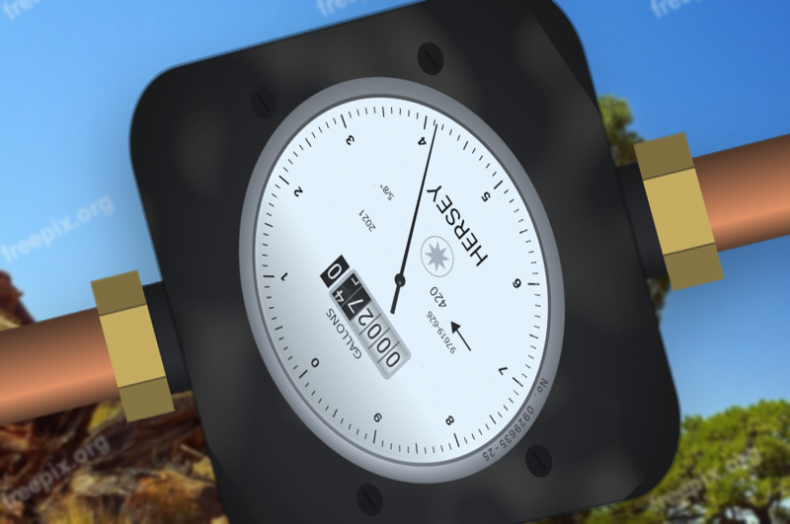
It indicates **2744.1** gal
